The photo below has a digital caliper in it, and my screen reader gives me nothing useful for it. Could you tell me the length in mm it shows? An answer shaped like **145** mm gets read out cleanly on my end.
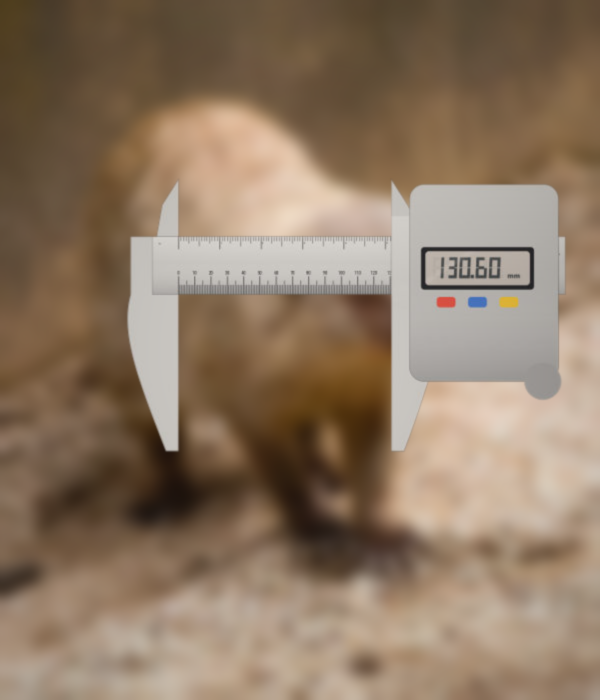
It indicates **130.60** mm
